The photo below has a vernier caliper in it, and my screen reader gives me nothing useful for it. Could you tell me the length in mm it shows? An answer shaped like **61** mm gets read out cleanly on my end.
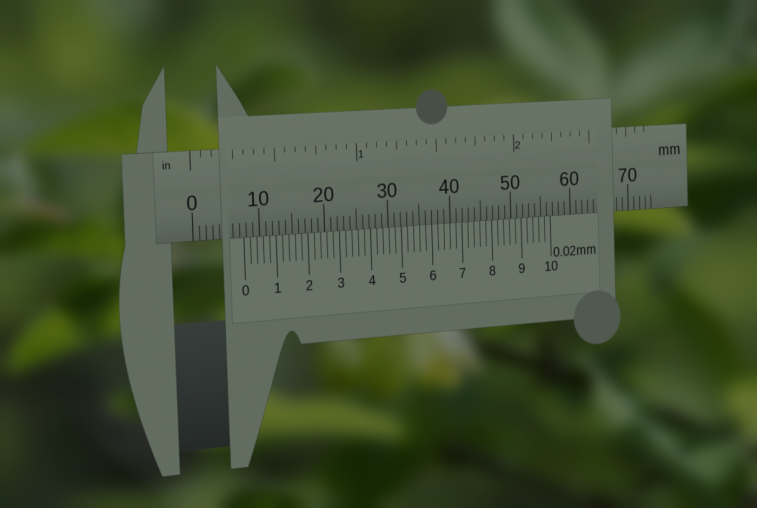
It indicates **7.6** mm
